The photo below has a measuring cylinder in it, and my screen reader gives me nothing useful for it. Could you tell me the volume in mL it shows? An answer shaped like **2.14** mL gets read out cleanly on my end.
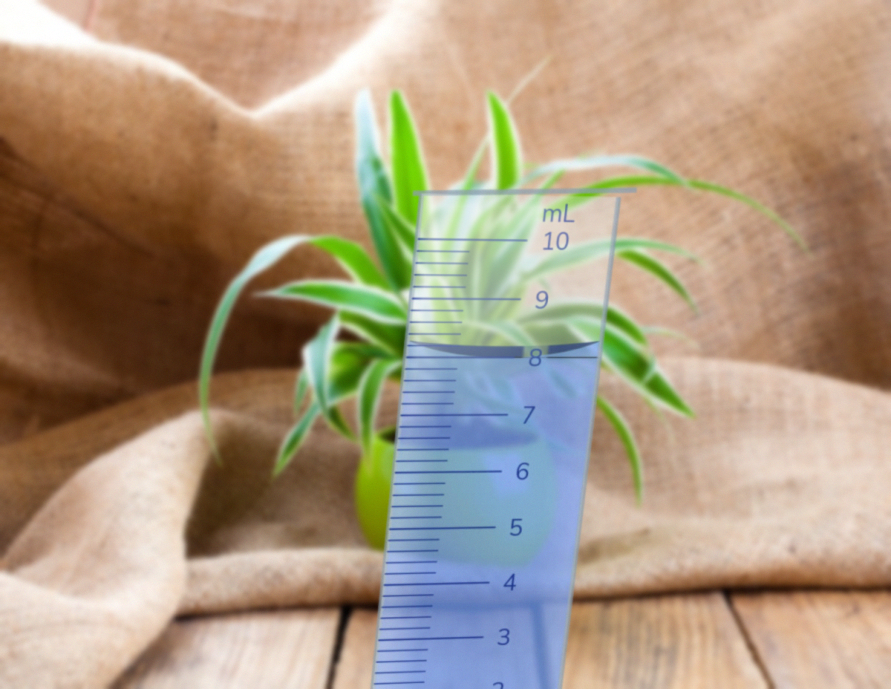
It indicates **8** mL
